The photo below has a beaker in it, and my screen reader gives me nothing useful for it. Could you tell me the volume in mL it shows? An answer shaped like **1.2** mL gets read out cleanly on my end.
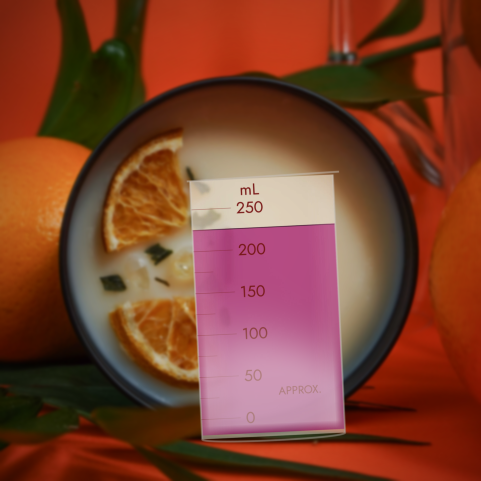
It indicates **225** mL
